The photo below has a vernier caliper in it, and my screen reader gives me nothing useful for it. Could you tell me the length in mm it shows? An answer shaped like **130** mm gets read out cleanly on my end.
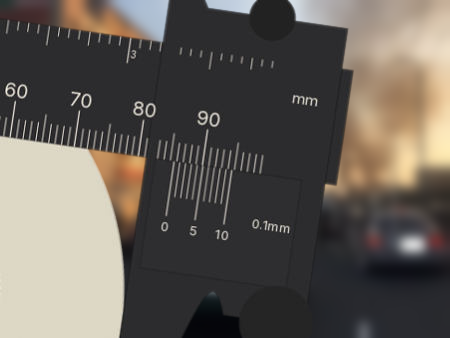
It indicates **85.6** mm
